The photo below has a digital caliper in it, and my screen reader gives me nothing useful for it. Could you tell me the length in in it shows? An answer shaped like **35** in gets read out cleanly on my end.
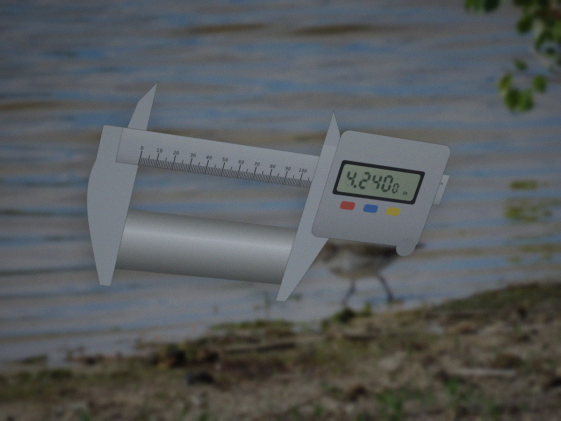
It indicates **4.2400** in
